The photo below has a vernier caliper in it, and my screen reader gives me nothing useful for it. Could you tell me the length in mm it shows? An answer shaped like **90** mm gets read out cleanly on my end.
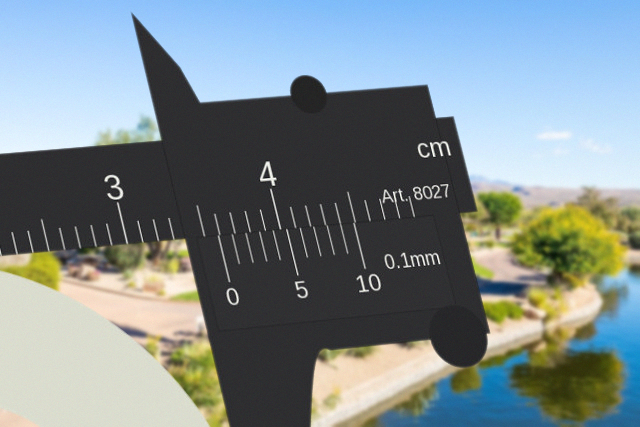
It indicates **35.9** mm
